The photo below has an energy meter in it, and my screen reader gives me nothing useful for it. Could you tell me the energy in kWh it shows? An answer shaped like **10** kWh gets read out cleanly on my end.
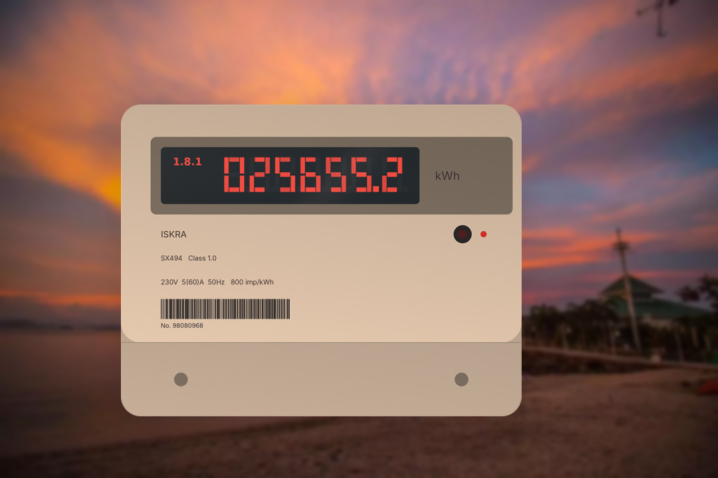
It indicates **25655.2** kWh
